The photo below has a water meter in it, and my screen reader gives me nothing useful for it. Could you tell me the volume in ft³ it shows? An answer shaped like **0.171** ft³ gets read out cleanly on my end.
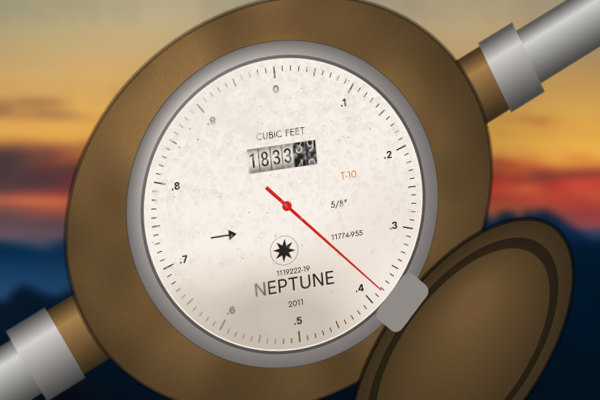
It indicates **183339.38** ft³
